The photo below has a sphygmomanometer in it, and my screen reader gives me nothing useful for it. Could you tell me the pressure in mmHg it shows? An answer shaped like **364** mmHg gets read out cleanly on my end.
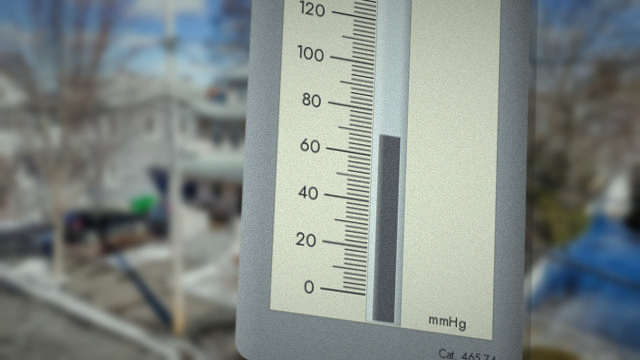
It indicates **70** mmHg
